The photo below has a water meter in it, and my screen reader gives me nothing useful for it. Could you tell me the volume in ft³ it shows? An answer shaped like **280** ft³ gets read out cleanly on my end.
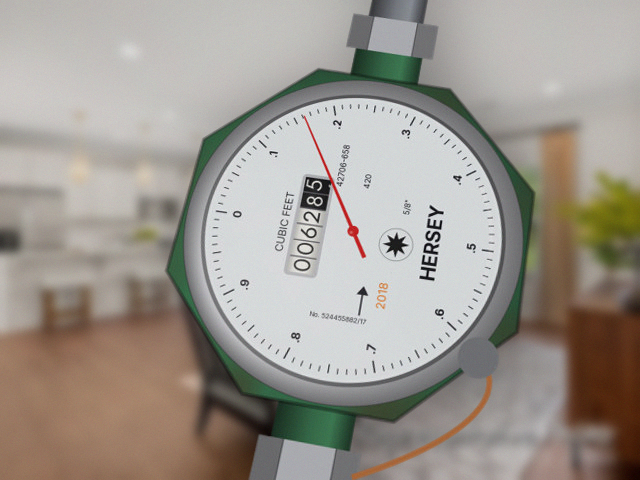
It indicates **6285.16** ft³
